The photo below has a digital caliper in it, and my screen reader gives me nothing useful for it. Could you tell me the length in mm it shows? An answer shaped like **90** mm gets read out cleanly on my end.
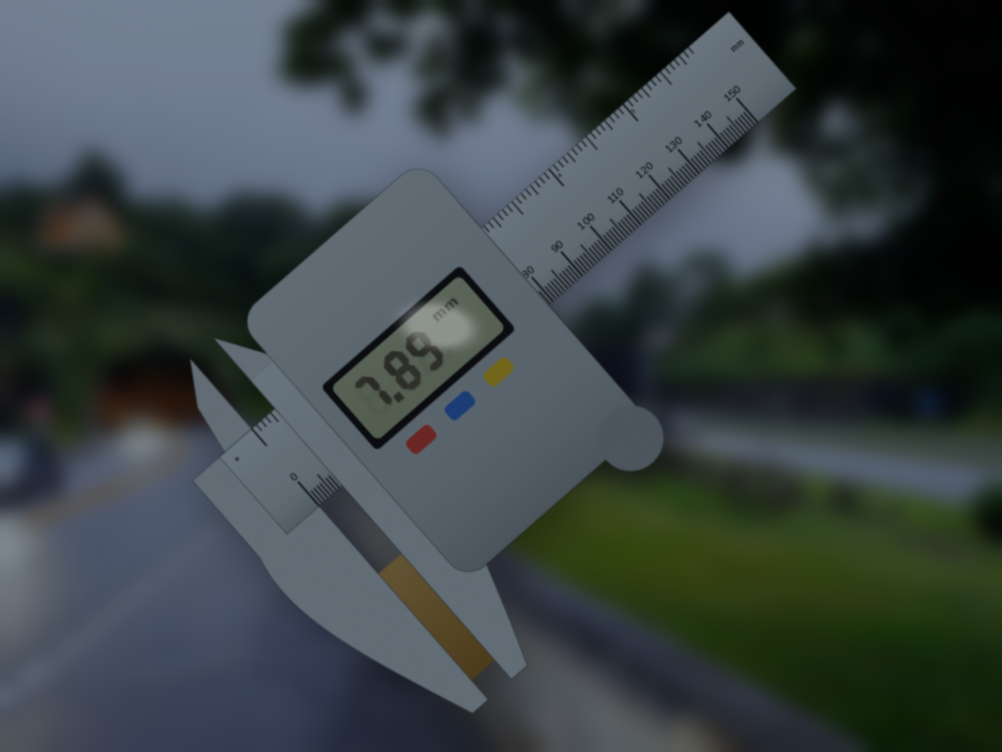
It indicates **7.89** mm
